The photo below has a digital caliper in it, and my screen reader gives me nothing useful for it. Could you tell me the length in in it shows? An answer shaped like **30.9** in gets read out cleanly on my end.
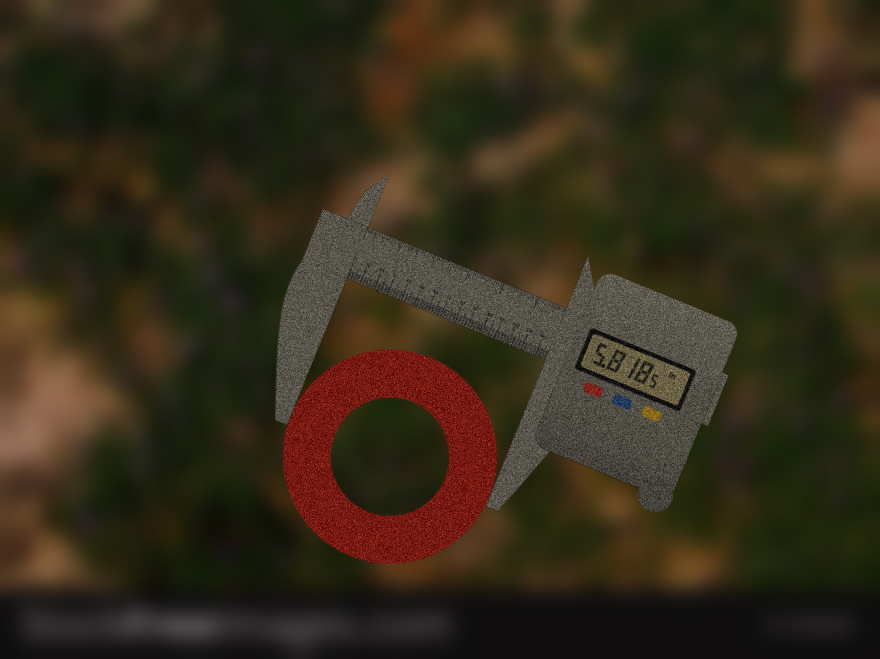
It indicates **5.8185** in
